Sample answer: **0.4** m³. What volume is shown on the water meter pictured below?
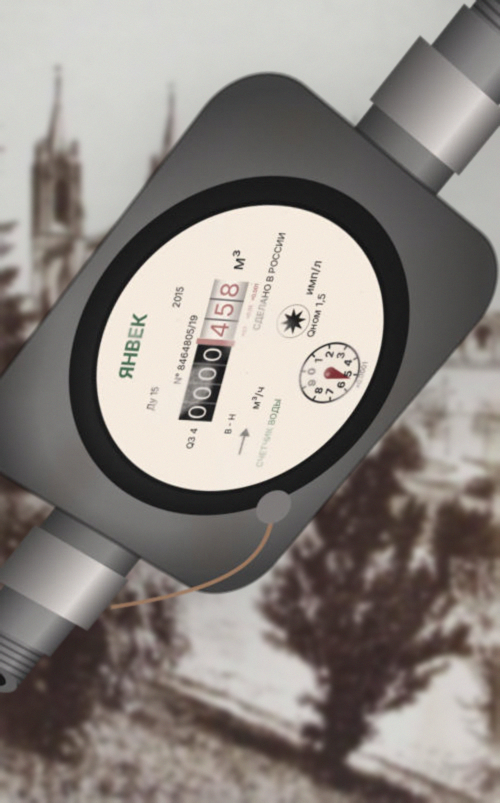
**0.4585** m³
